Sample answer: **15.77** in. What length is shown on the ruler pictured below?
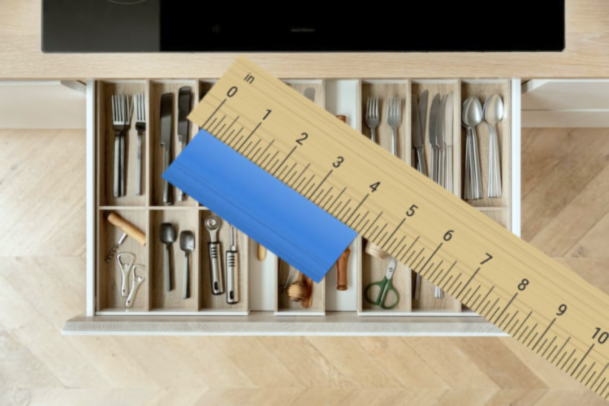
**4.375** in
